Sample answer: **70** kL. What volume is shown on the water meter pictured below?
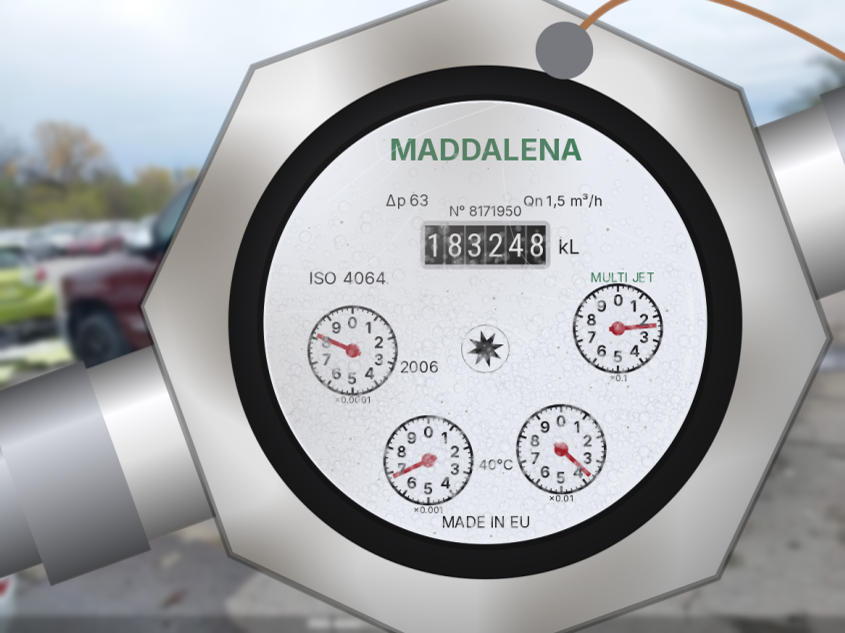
**183248.2368** kL
